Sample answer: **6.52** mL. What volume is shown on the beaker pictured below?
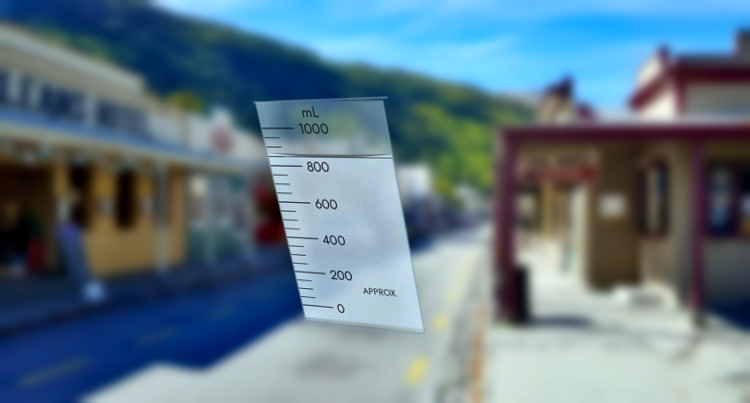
**850** mL
